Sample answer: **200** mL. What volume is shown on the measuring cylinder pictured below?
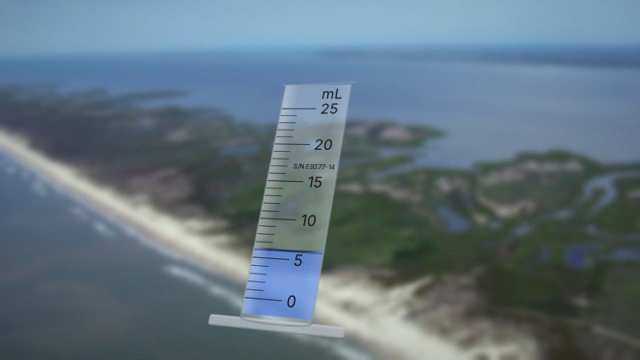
**6** mL
